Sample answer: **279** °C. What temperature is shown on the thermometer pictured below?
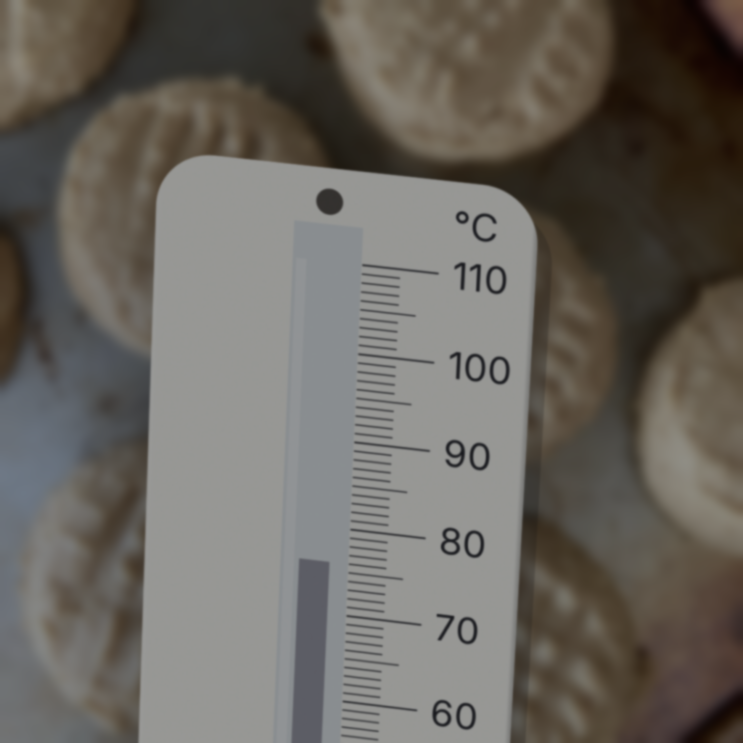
**76** °C
